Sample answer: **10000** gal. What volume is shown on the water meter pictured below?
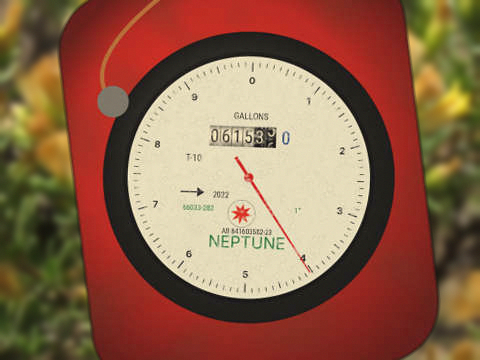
**615354.0** gal
